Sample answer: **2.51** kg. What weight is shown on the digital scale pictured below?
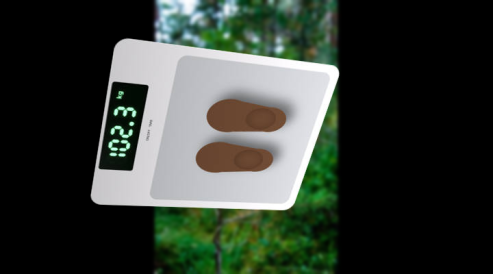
**102.3** kg
